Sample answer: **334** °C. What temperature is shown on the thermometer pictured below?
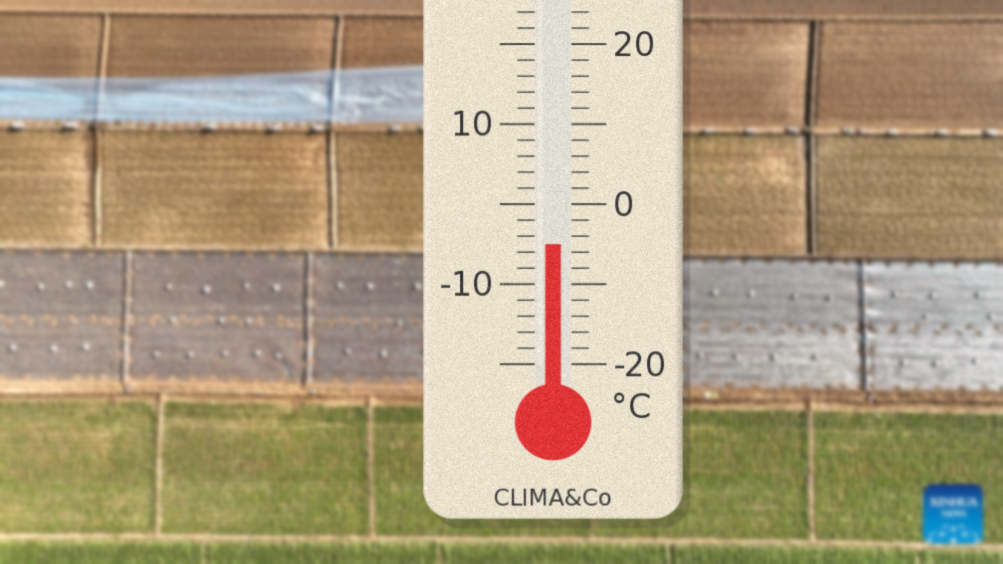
**-5** °C
